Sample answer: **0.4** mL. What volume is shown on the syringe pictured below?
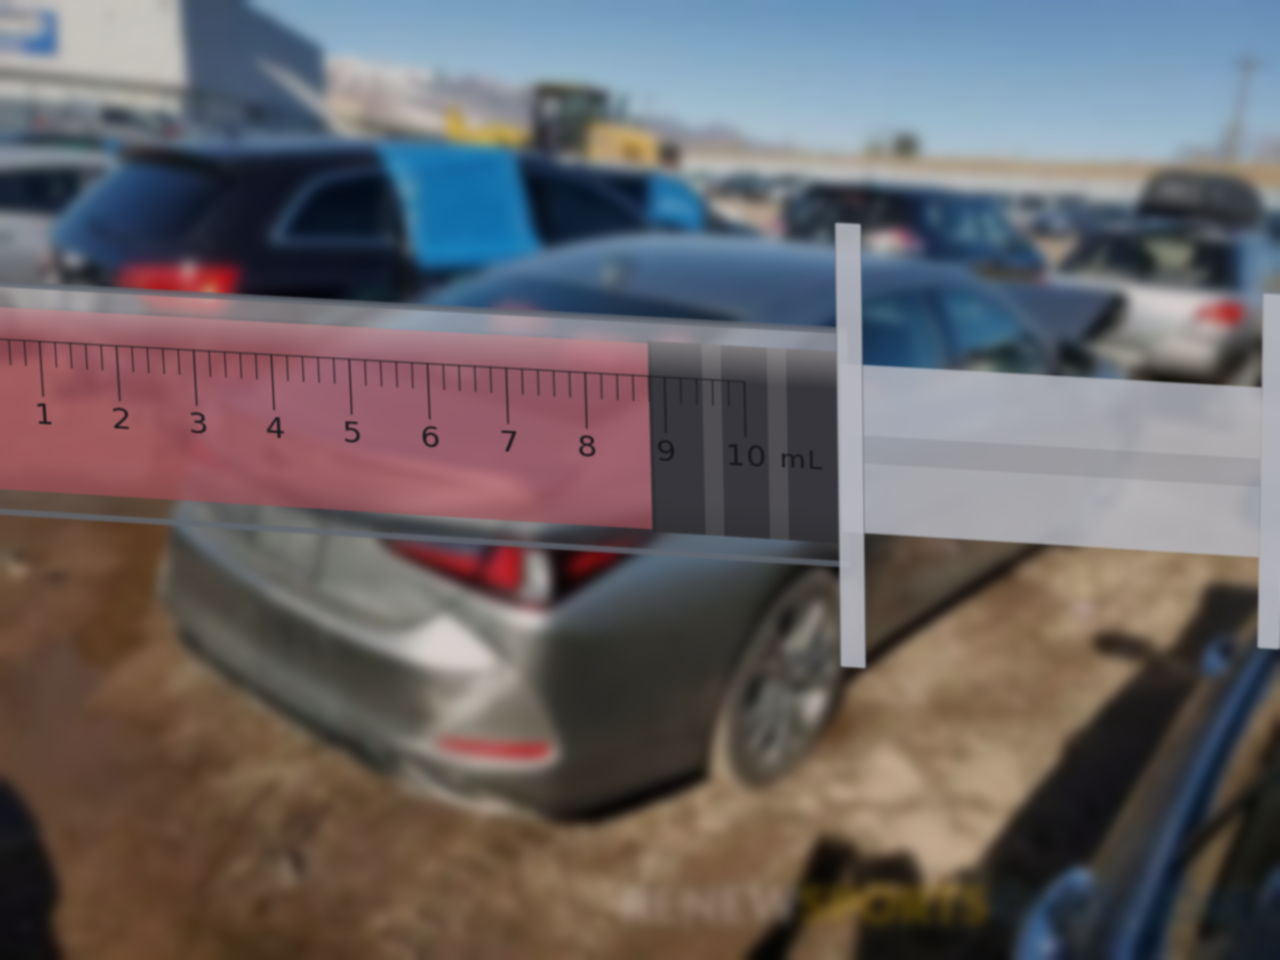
**8.8** mL
